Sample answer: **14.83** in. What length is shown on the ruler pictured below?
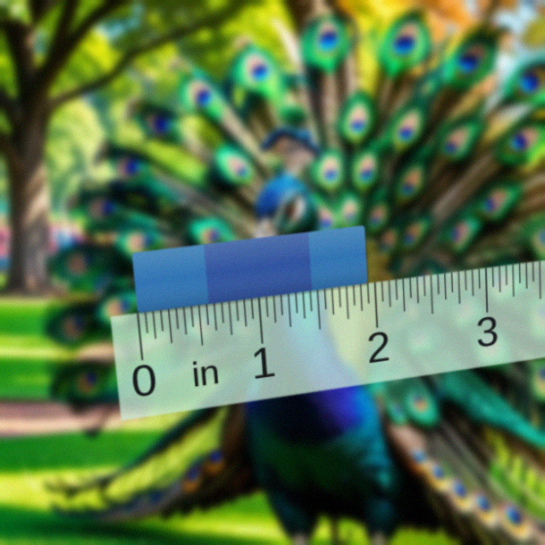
**1.9375** in
